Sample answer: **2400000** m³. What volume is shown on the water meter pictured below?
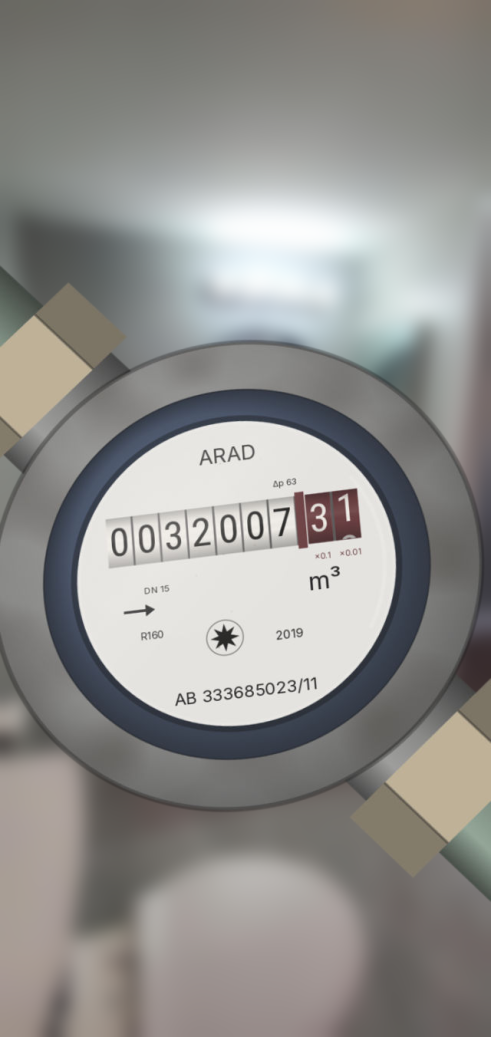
**32007.31** m³
